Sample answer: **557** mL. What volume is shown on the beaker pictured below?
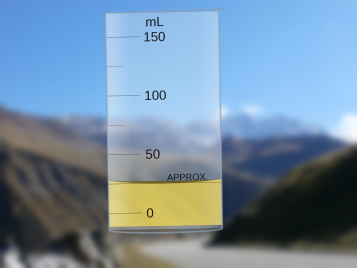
**25** mL
